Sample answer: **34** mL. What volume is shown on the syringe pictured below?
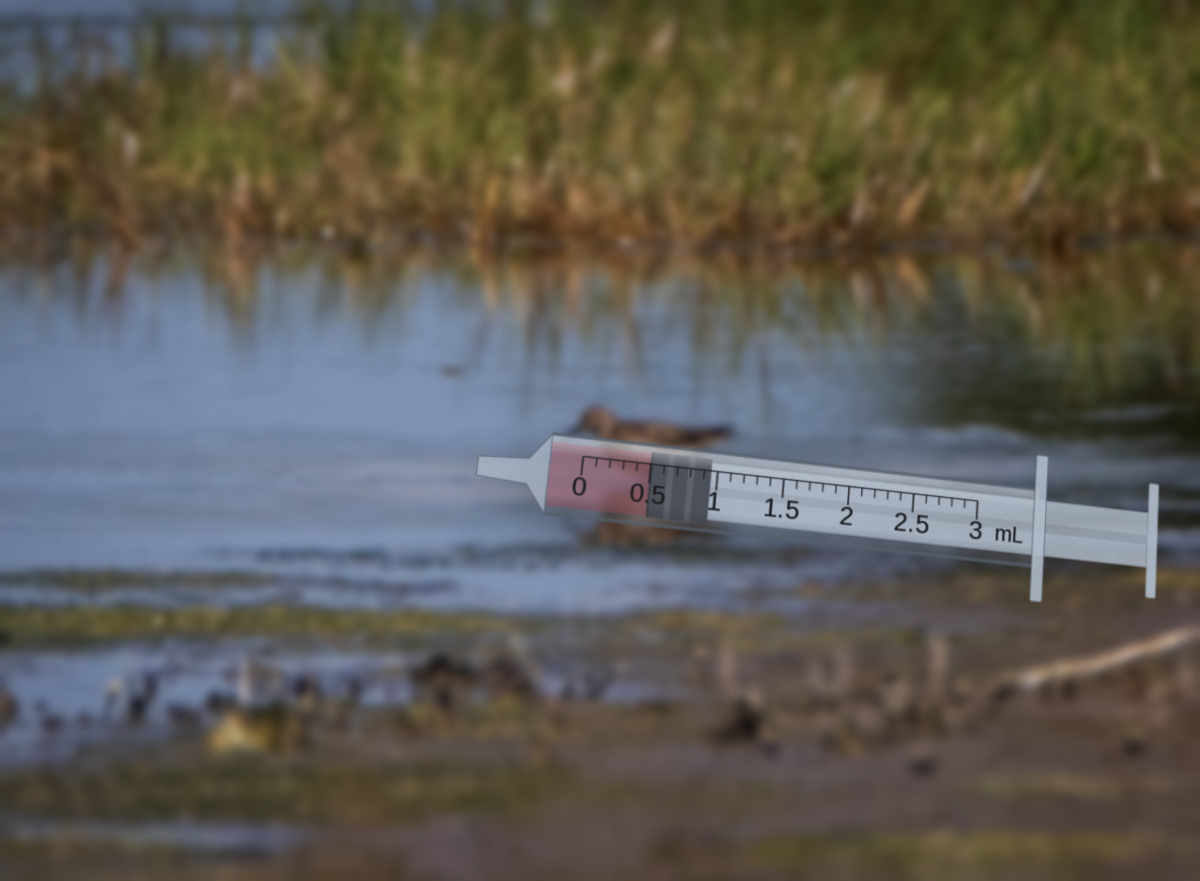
**0.5** mL
